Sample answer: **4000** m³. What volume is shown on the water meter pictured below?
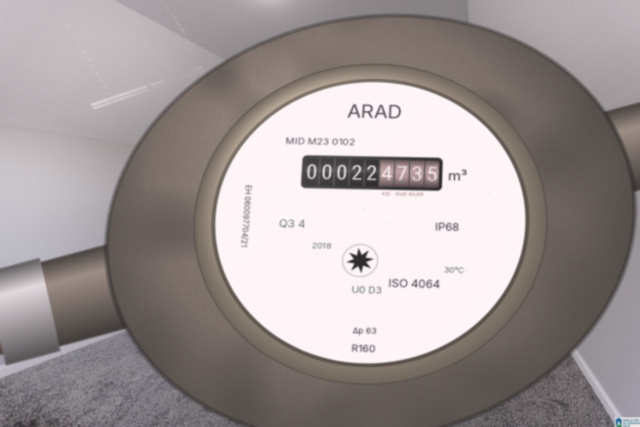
**22.4735** m³
